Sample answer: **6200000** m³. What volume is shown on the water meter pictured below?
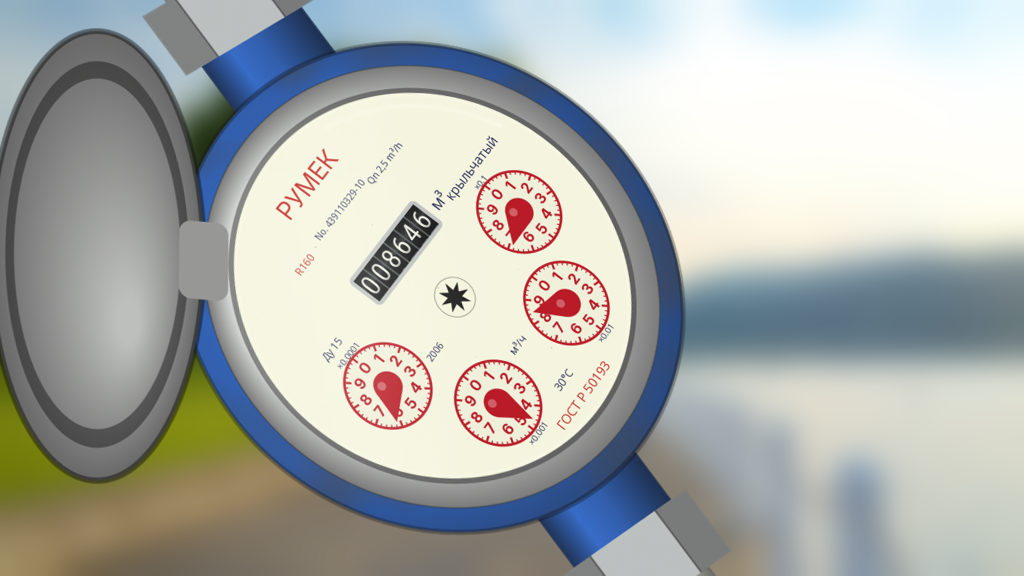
**8646.6846** m³
